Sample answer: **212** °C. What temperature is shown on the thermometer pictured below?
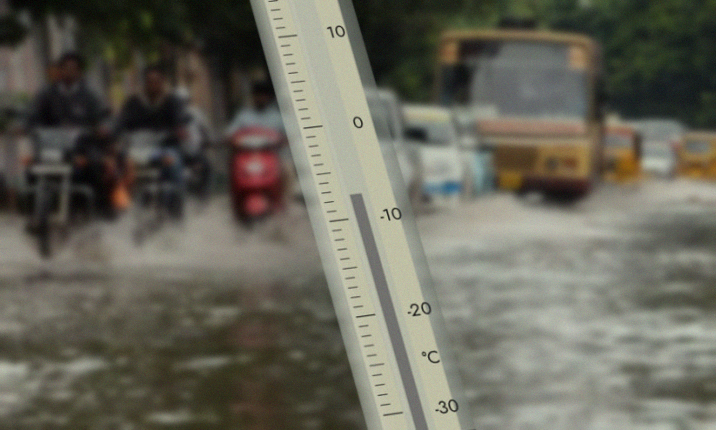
**-7.5** °C
